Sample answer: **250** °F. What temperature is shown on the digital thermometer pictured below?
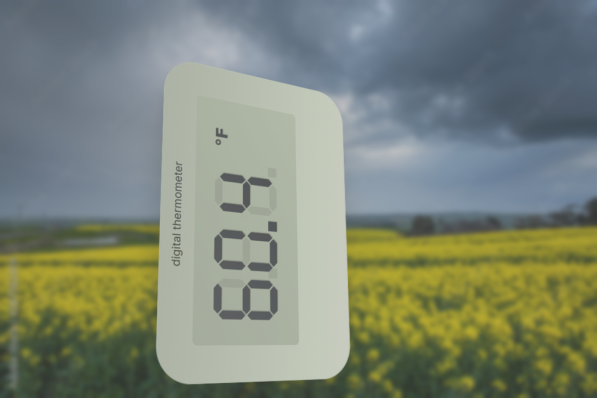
**60.4** °F
